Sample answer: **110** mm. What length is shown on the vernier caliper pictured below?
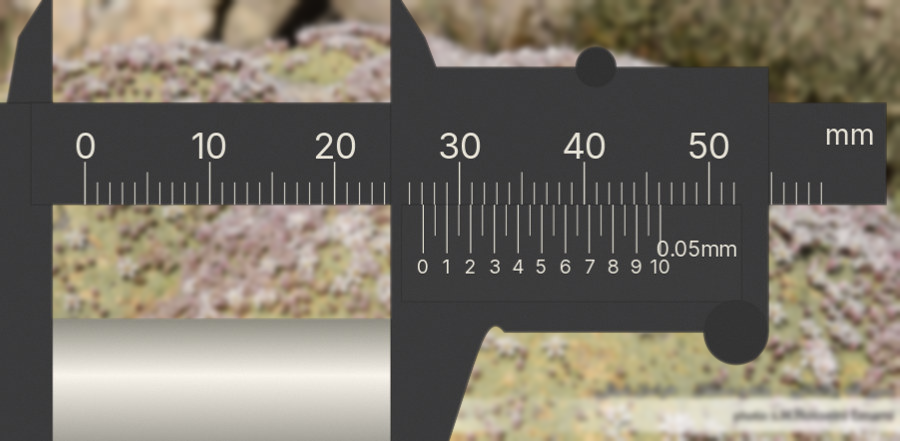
**27.1** mm
